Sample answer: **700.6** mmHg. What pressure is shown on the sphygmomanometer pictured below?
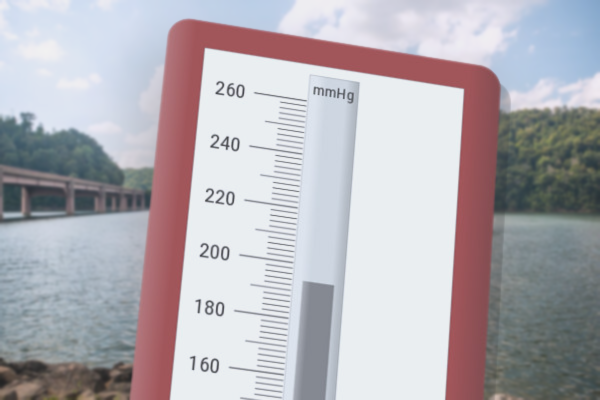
**194** mmHg
